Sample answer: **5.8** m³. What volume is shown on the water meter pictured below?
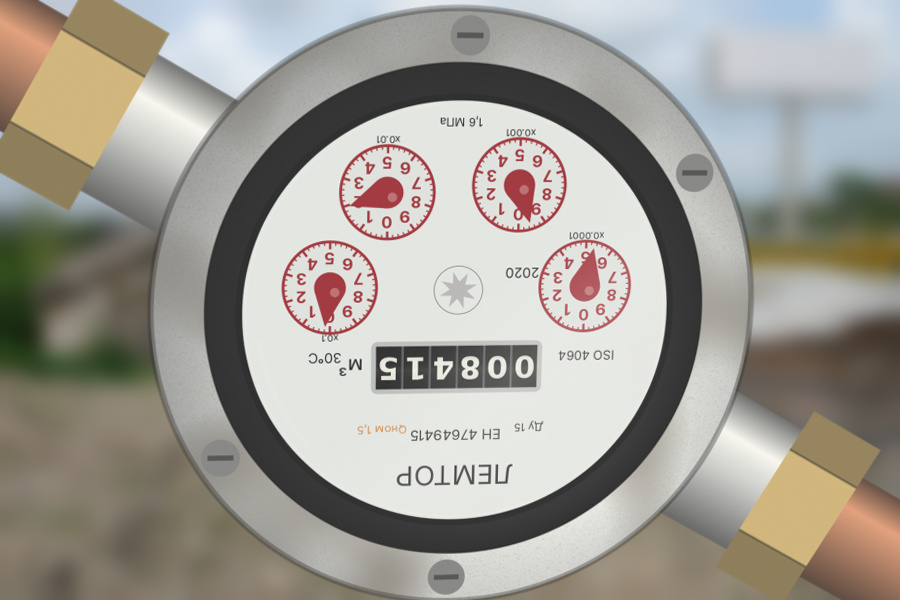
**8415.0195** m³
